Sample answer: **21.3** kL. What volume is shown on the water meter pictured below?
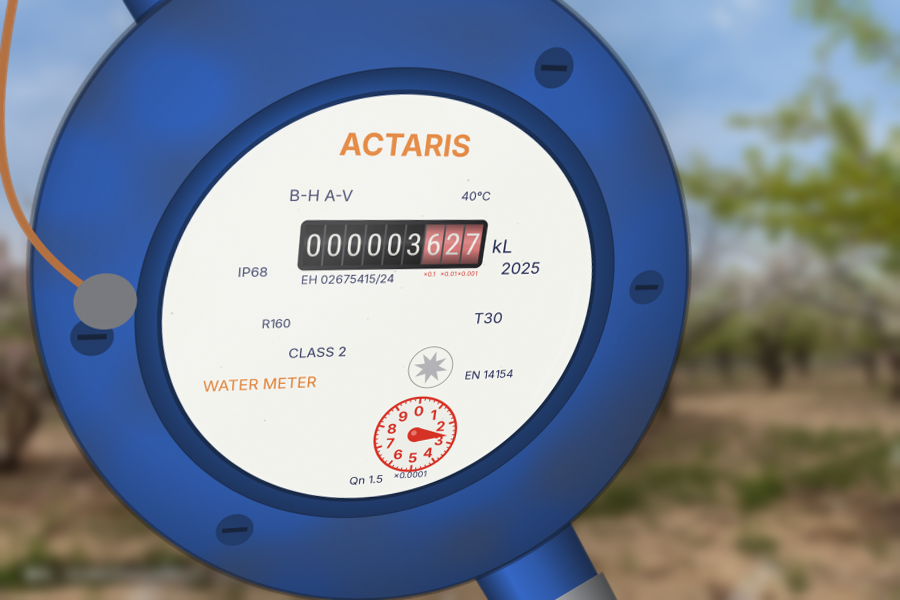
**3.6272** kL
